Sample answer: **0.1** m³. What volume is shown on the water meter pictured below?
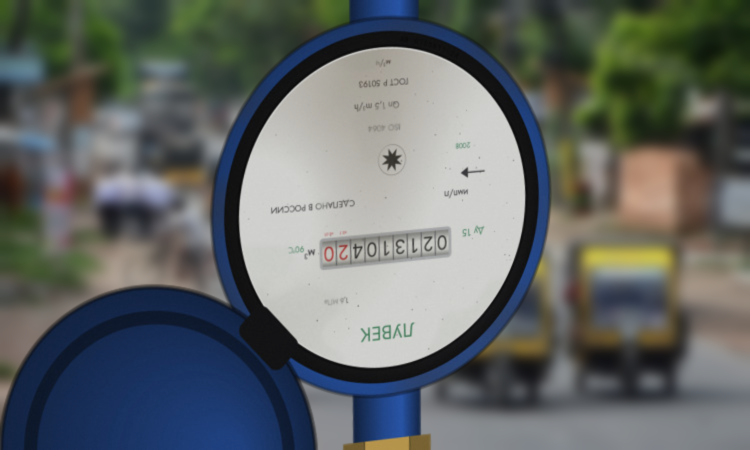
**213104.20** m³
